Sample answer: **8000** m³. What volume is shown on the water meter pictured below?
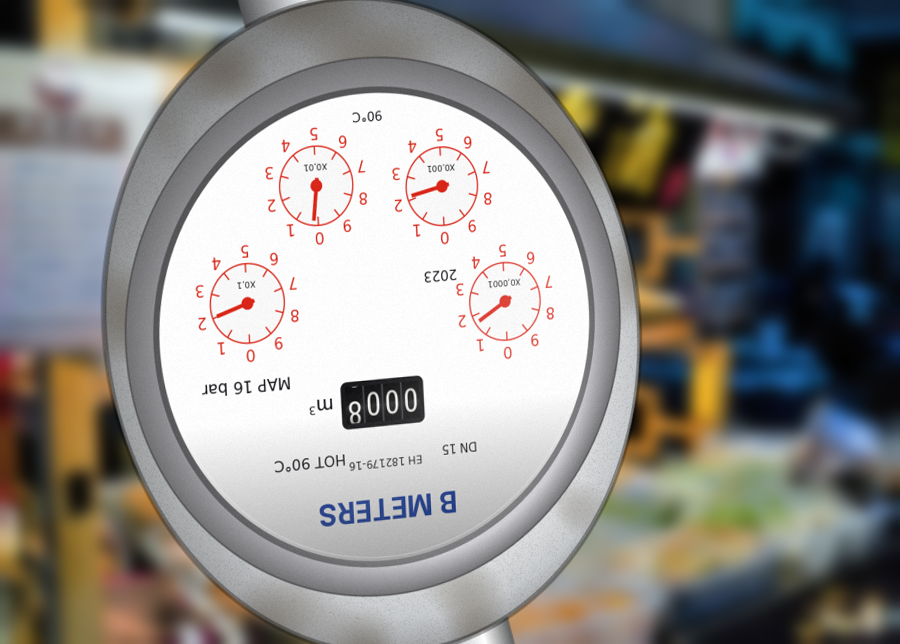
**8.2021** m³
